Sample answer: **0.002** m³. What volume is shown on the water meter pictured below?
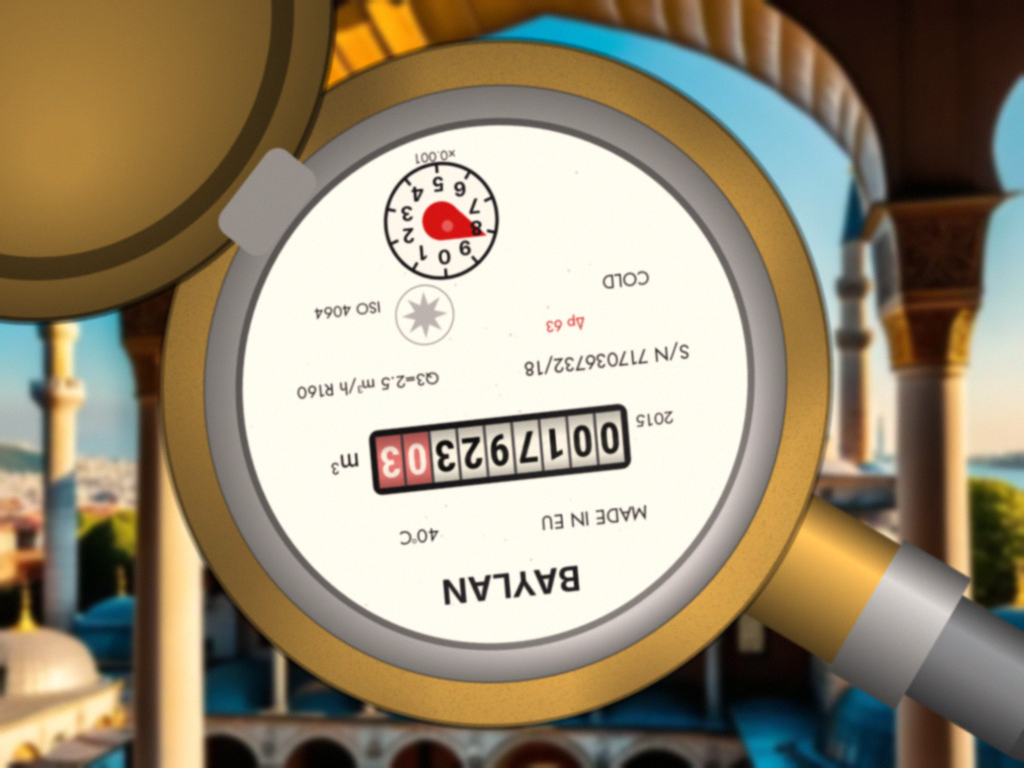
**17923.038** m³
